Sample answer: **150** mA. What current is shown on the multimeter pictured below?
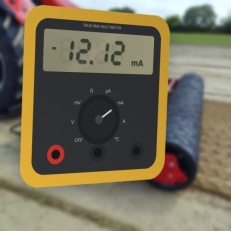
**-12.12** mA
